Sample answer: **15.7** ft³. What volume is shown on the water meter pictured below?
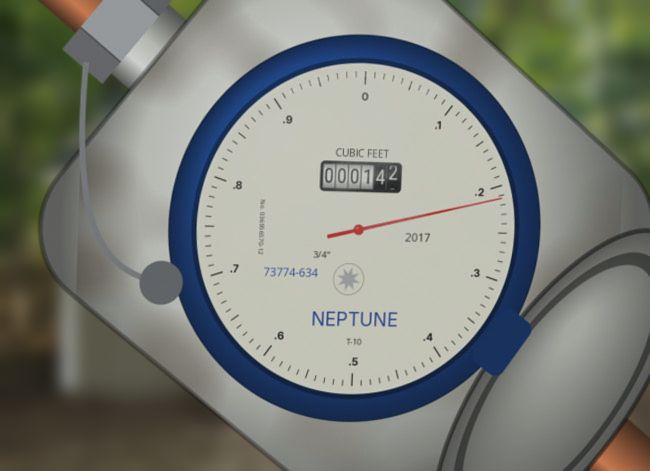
**142.21** ft³
